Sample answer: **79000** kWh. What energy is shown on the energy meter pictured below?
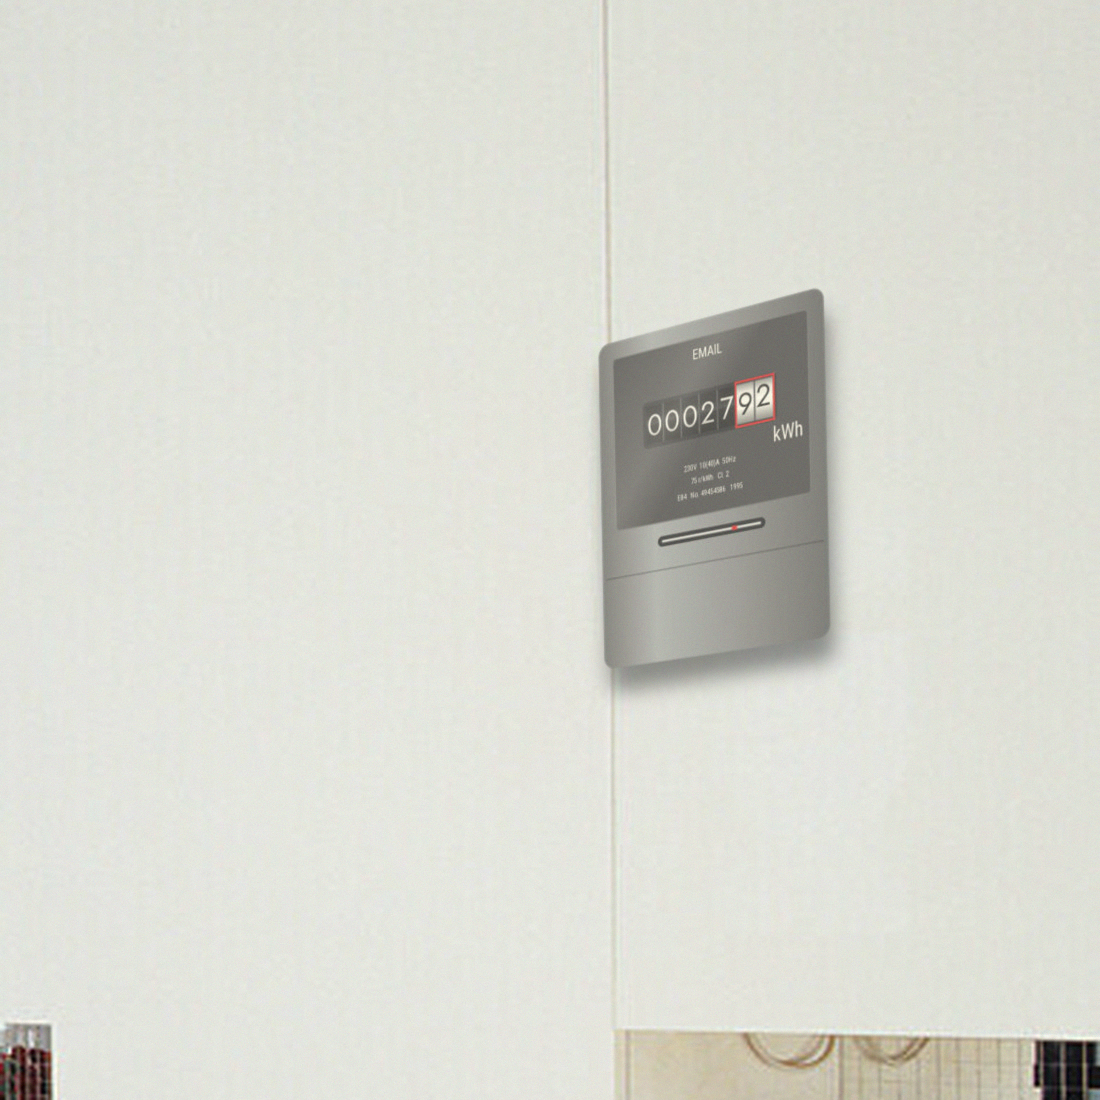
**27.92** kWh
